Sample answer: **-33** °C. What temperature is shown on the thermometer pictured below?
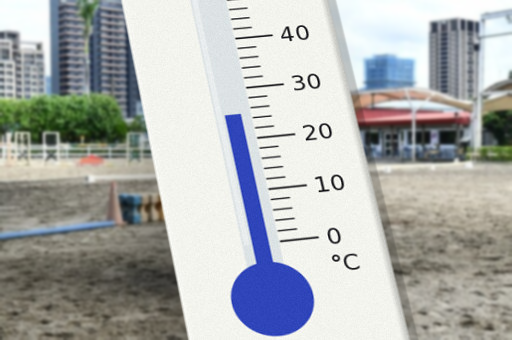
**25** °C
